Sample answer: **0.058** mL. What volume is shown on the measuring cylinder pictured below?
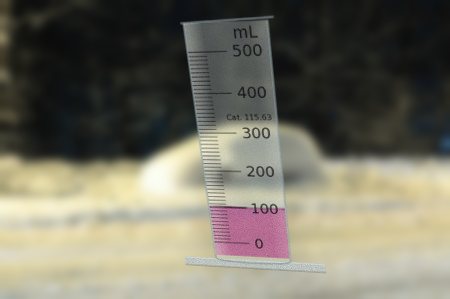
**100** mL
